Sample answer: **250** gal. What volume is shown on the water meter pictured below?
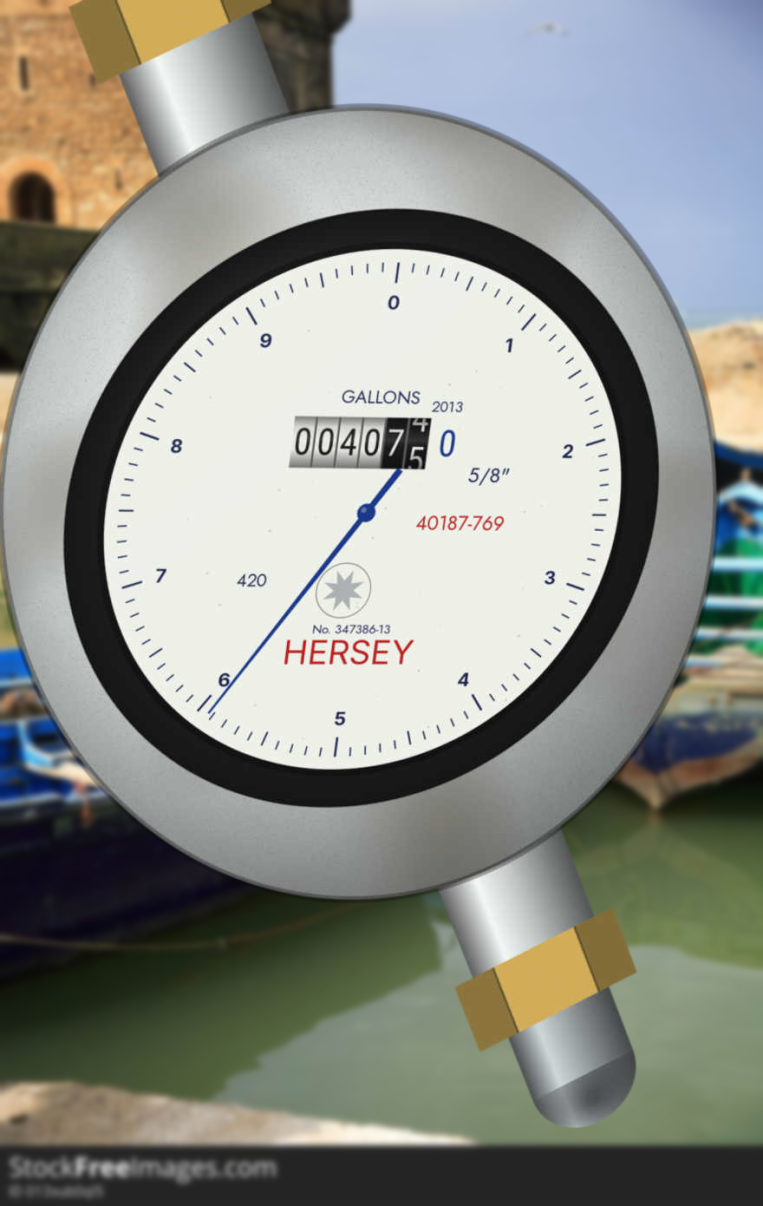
**40745.9** gal
